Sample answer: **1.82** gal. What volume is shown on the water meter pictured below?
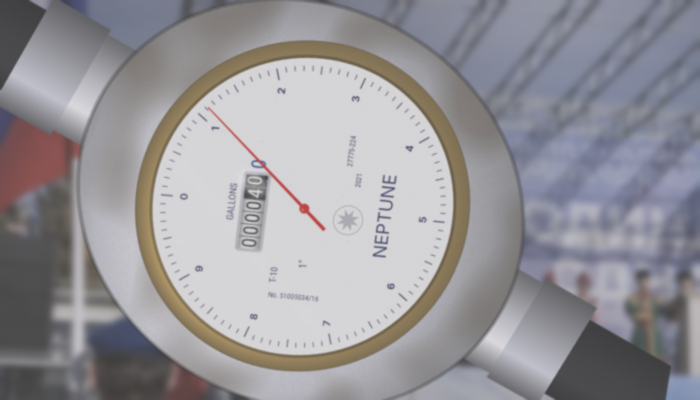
**401.1** gal
